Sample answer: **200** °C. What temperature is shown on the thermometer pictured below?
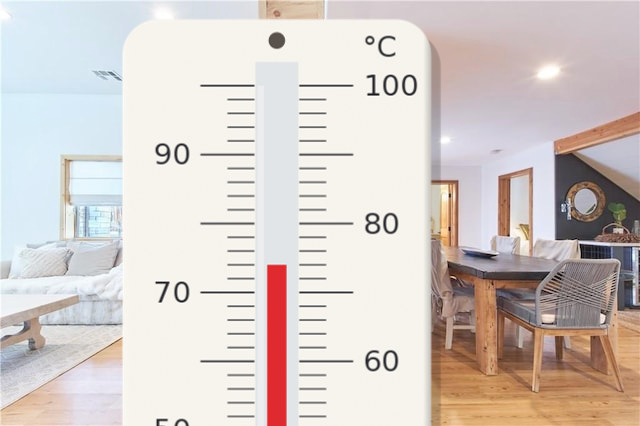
**74** °C
